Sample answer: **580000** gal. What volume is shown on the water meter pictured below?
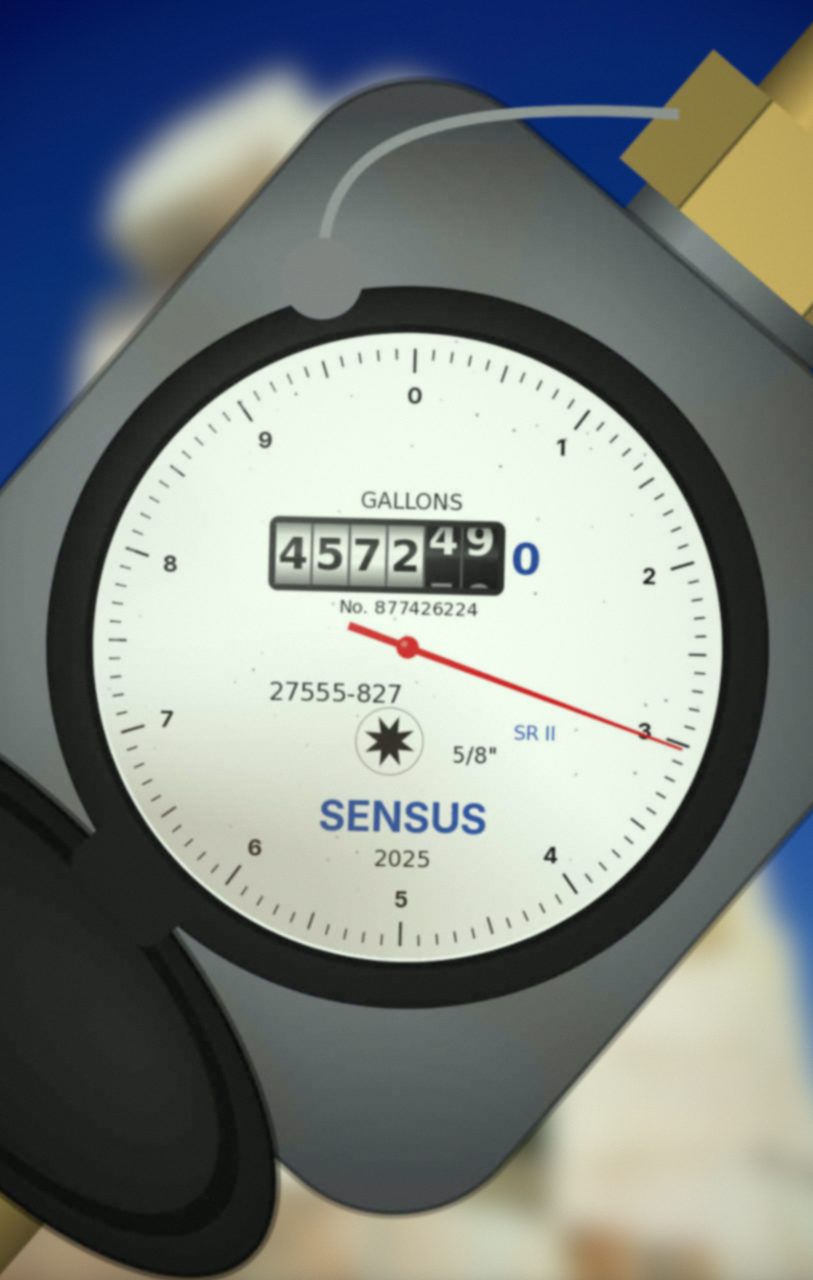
**4572493.0** gal
